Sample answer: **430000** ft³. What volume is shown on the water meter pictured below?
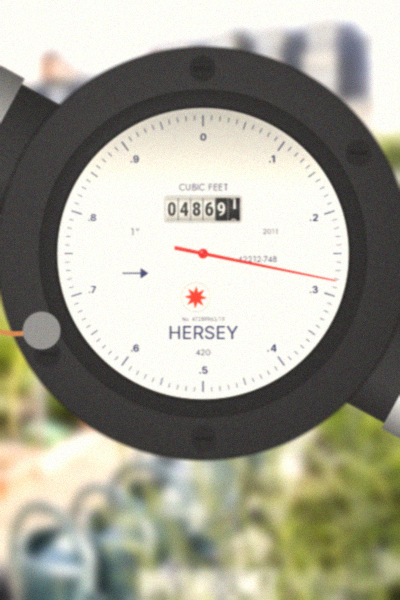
**48691.28** ft³
